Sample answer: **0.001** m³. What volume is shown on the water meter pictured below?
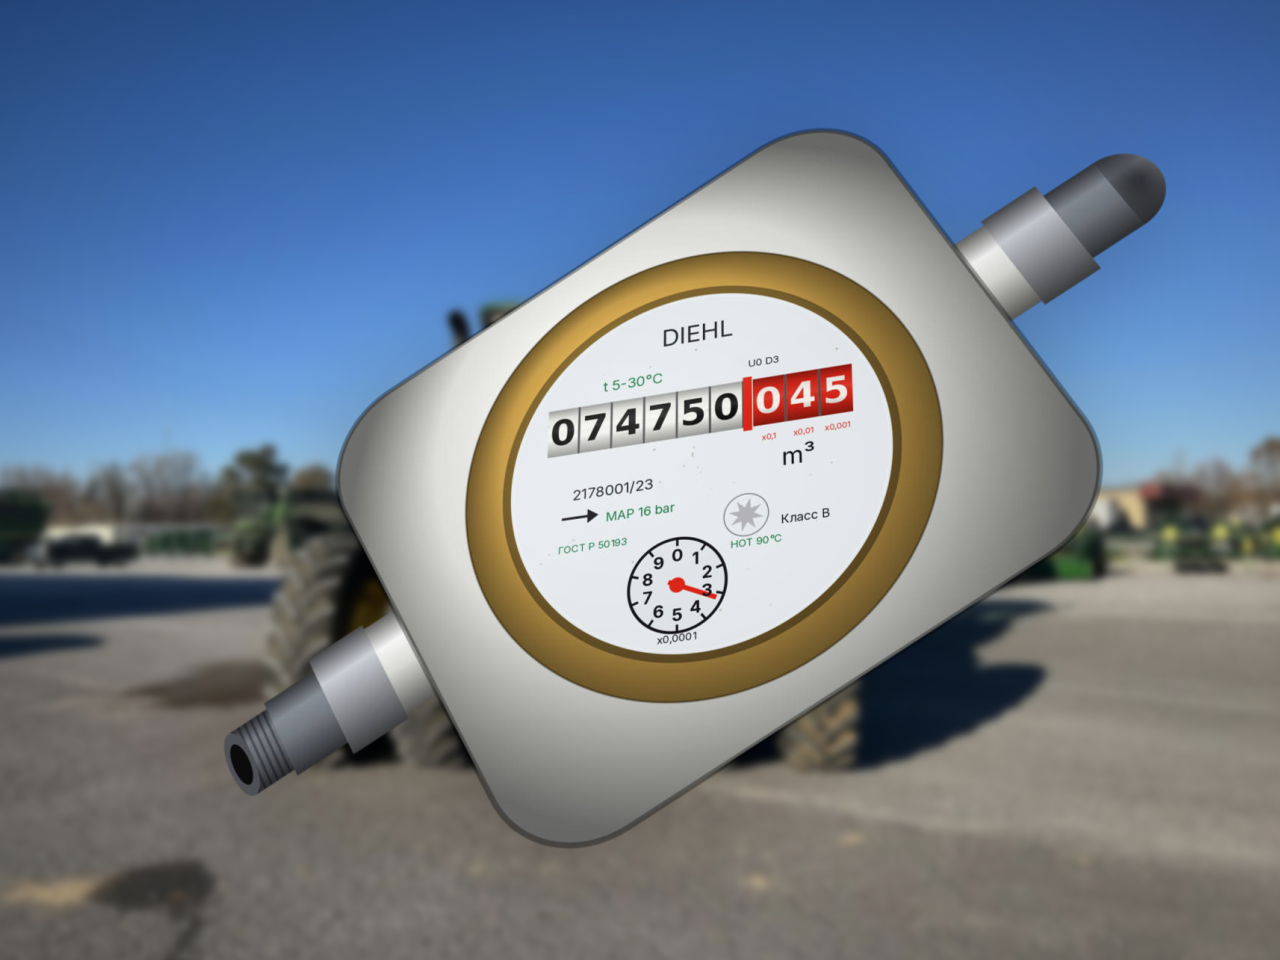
**74750.0453** m³
